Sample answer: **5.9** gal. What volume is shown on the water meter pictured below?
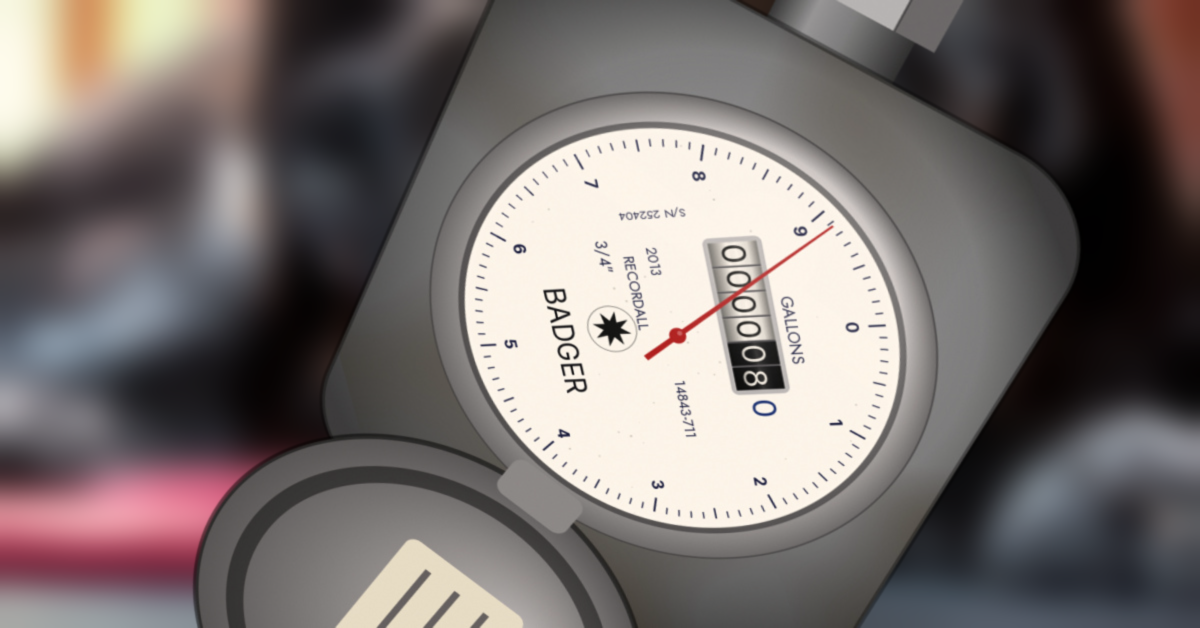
**79.1** gal
